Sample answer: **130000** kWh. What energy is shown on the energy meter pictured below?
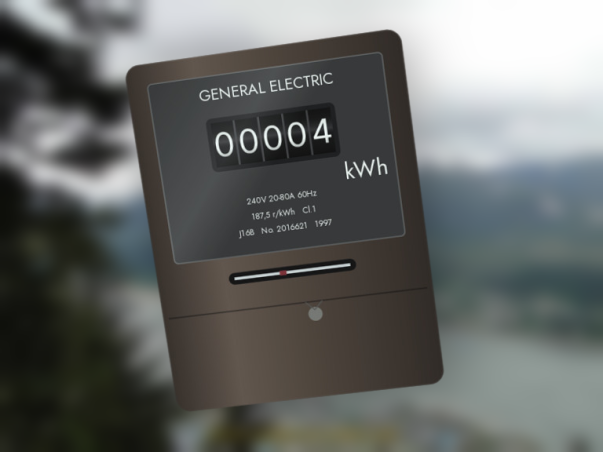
**4** kWh
